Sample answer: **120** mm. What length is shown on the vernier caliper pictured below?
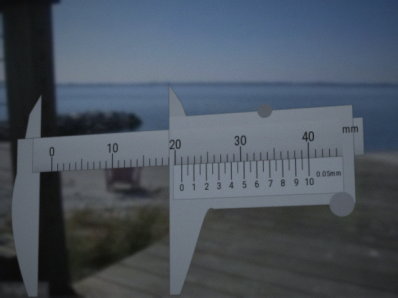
**21.0** mm
